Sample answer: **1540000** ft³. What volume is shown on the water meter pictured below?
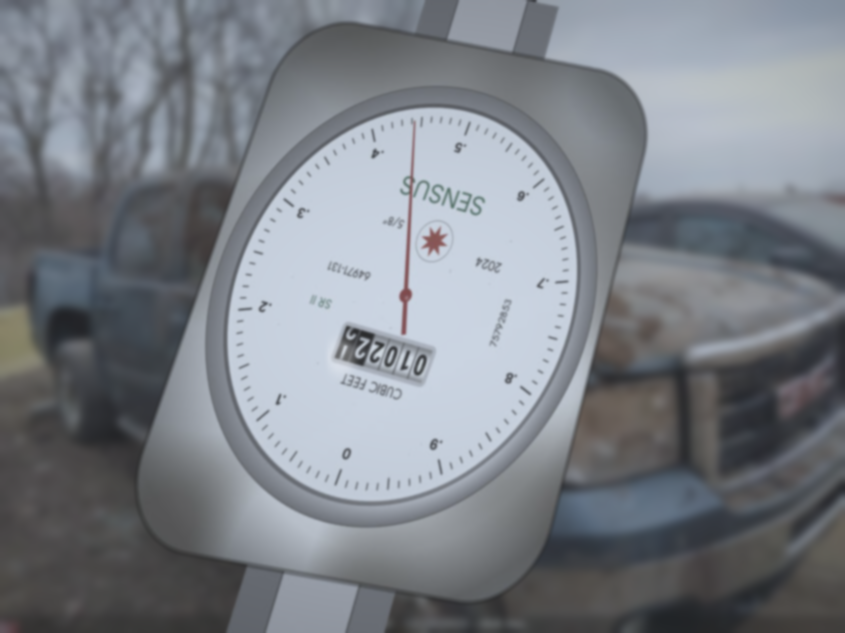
**10221.44** ft³
